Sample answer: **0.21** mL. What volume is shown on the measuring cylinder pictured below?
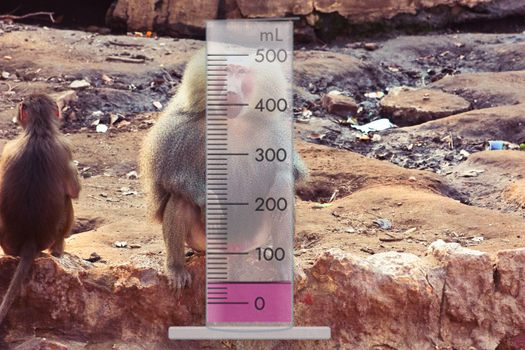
**40** mL
